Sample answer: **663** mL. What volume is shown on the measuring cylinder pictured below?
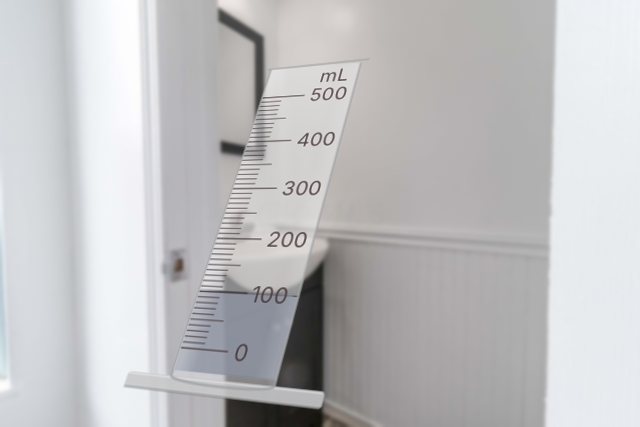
**100** mL
